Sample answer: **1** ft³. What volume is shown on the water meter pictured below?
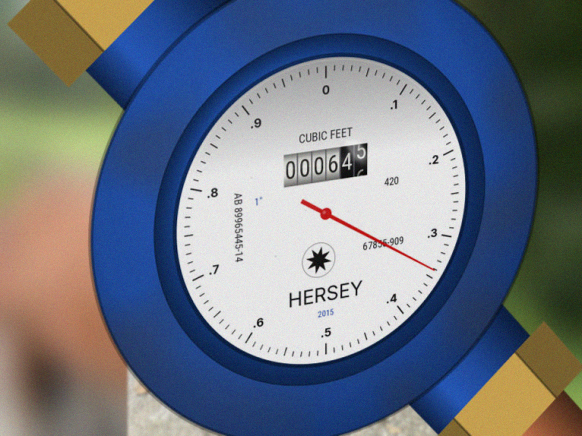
**645.34** ft³
